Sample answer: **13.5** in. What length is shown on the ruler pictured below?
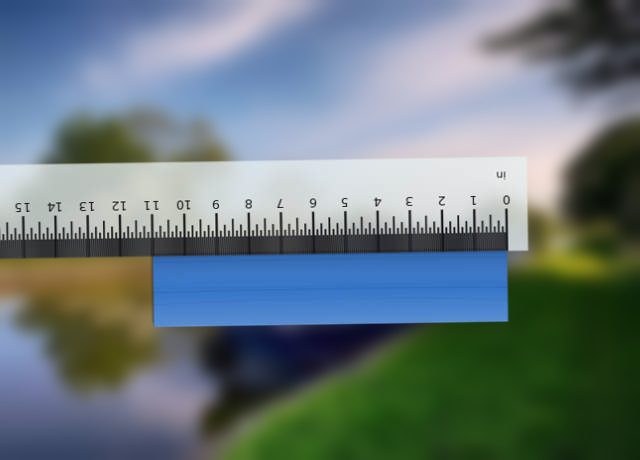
**11** in
